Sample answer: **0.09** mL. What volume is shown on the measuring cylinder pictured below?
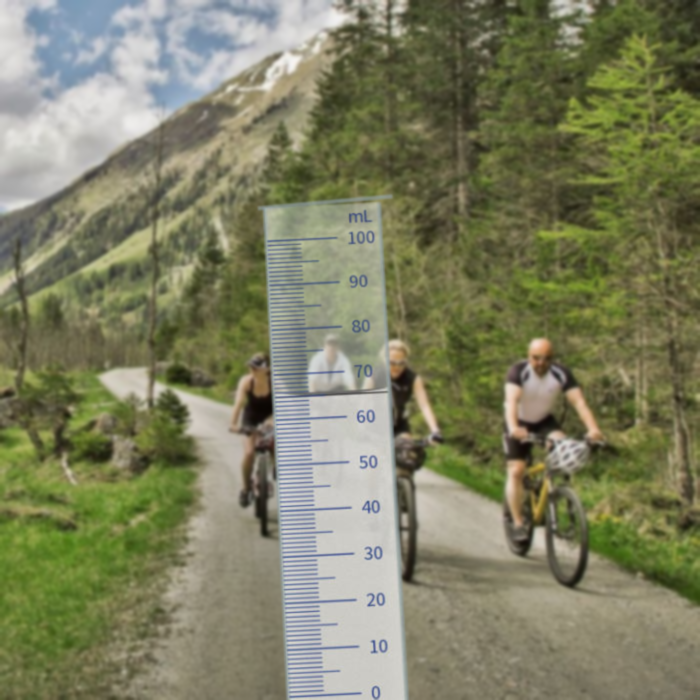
**65** mL
